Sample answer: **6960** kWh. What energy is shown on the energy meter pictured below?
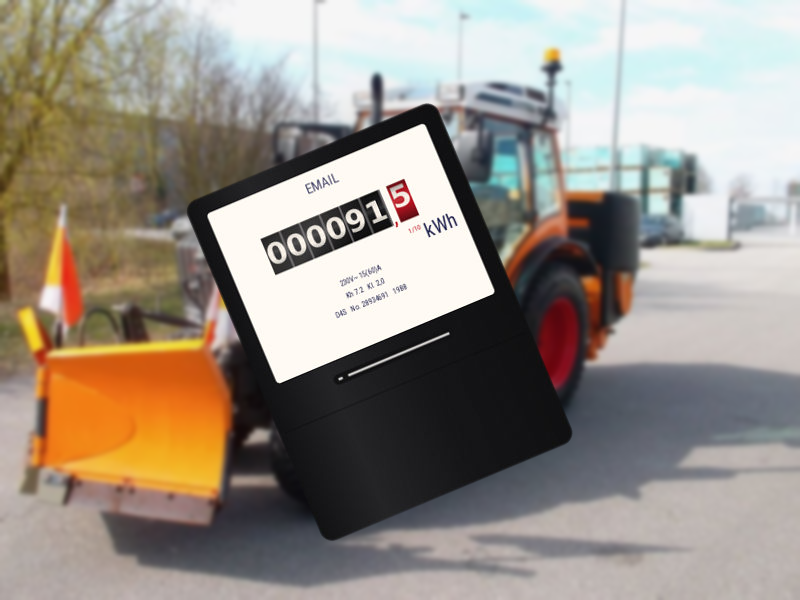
**91.5** kWh
